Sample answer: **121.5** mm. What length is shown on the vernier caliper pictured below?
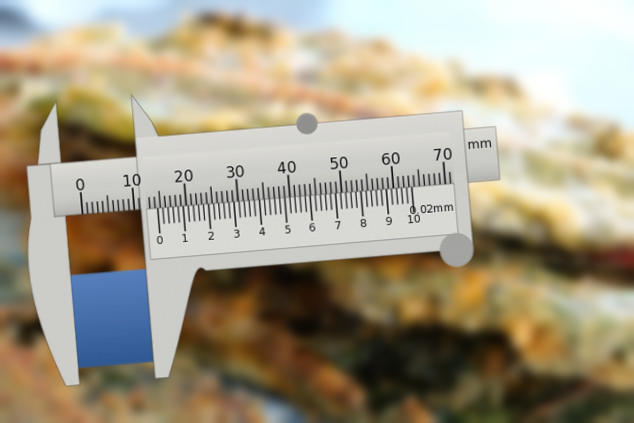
**14.5** mm
